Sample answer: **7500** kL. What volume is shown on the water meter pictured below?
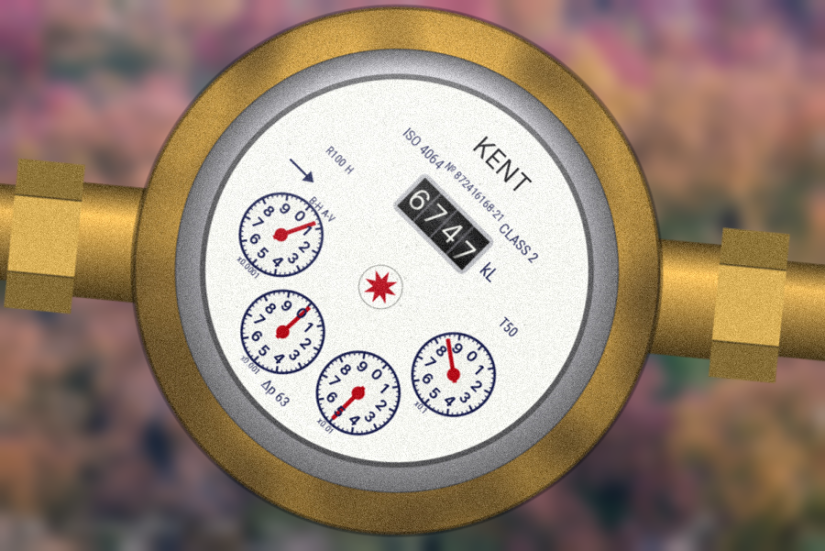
**6746.8500** kL
